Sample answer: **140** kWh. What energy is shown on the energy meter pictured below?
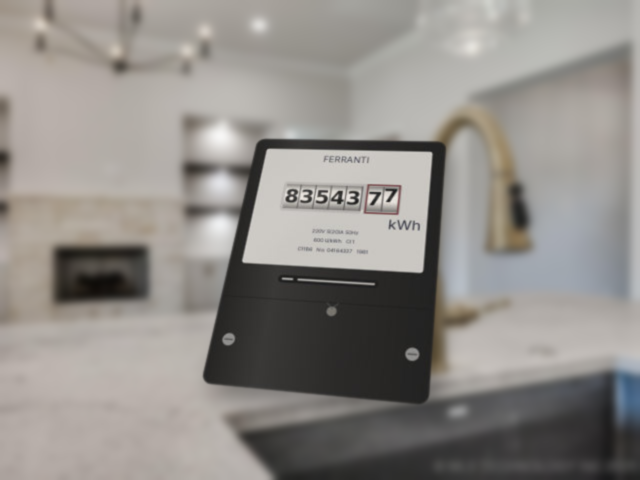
**83543.77** kWh
